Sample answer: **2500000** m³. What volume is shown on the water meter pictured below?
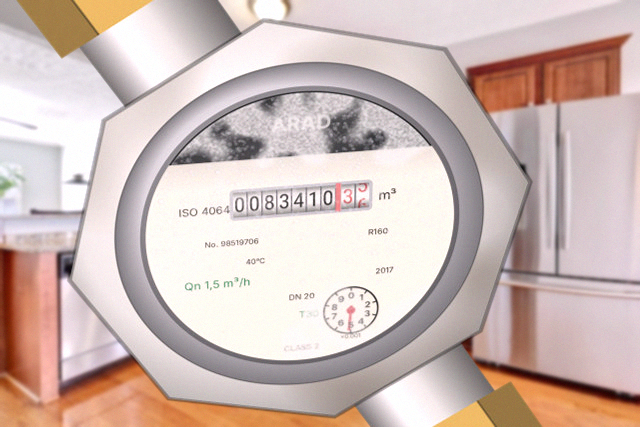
**83410.355** m³
